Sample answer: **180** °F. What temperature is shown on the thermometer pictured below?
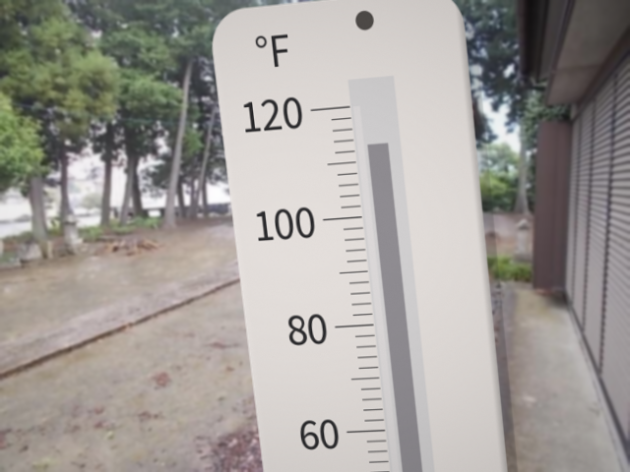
**113** °F
